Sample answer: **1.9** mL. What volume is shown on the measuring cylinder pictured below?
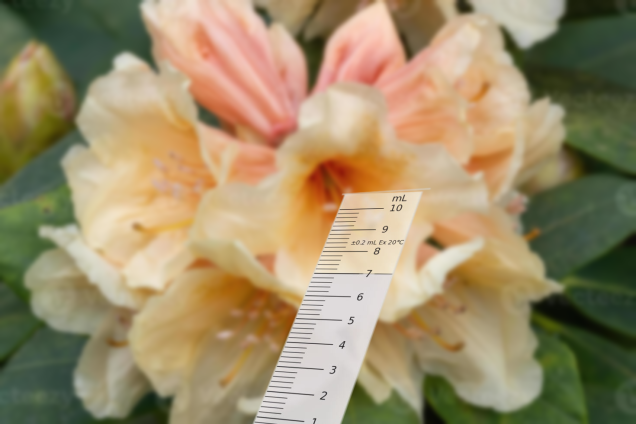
**7** mL
